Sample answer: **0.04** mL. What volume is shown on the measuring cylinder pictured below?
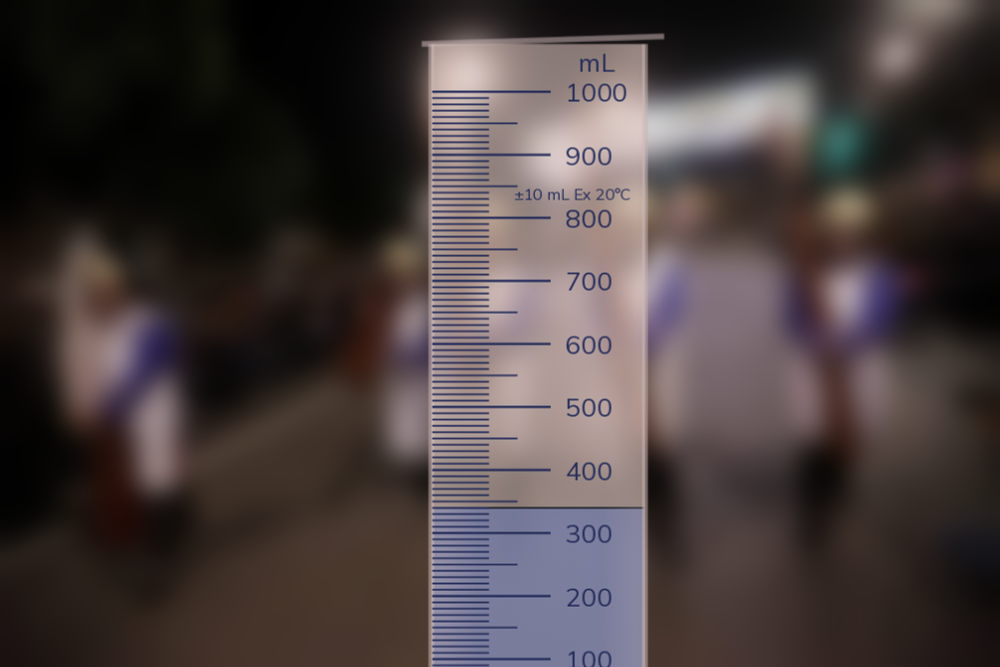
**340** mL
